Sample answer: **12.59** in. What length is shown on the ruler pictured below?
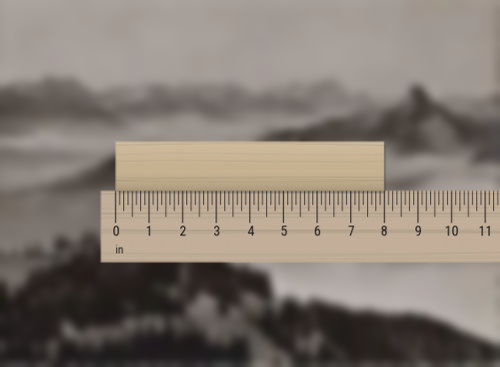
**8** in
